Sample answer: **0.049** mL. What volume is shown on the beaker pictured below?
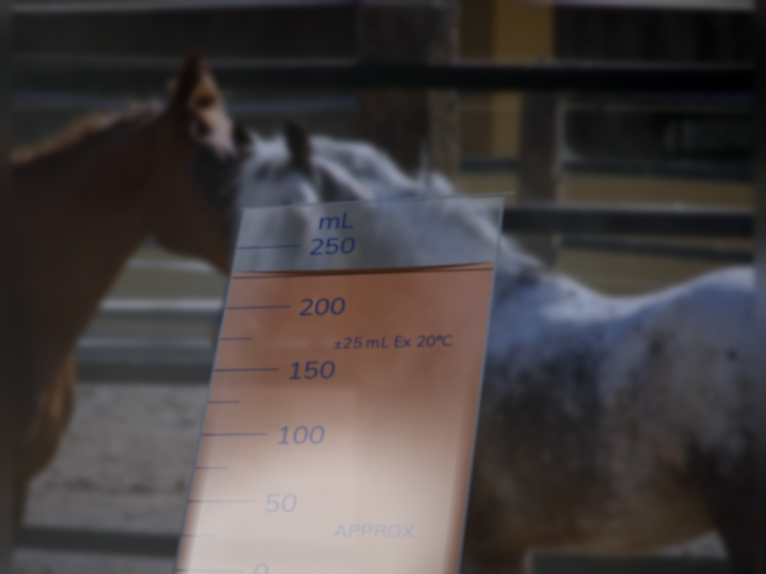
**225** mL
